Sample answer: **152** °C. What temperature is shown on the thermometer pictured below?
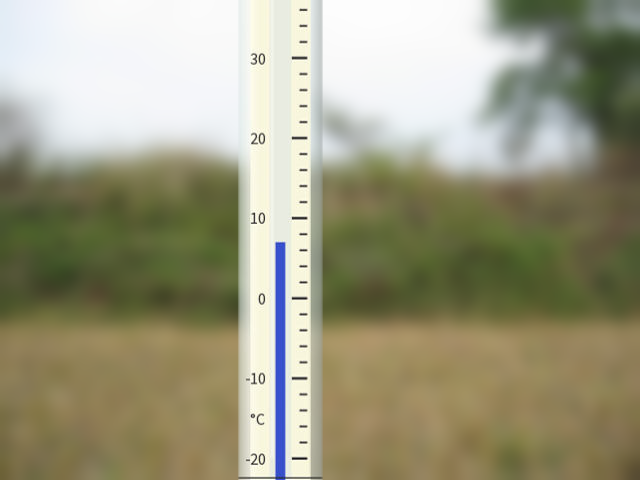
**7** °C
